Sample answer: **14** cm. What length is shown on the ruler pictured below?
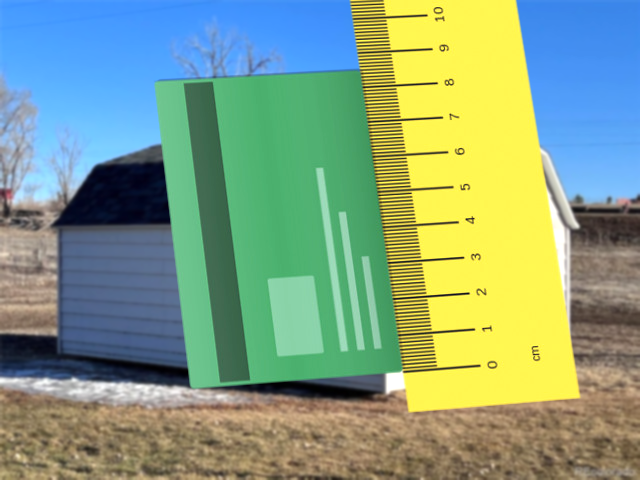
**8.5** cm
